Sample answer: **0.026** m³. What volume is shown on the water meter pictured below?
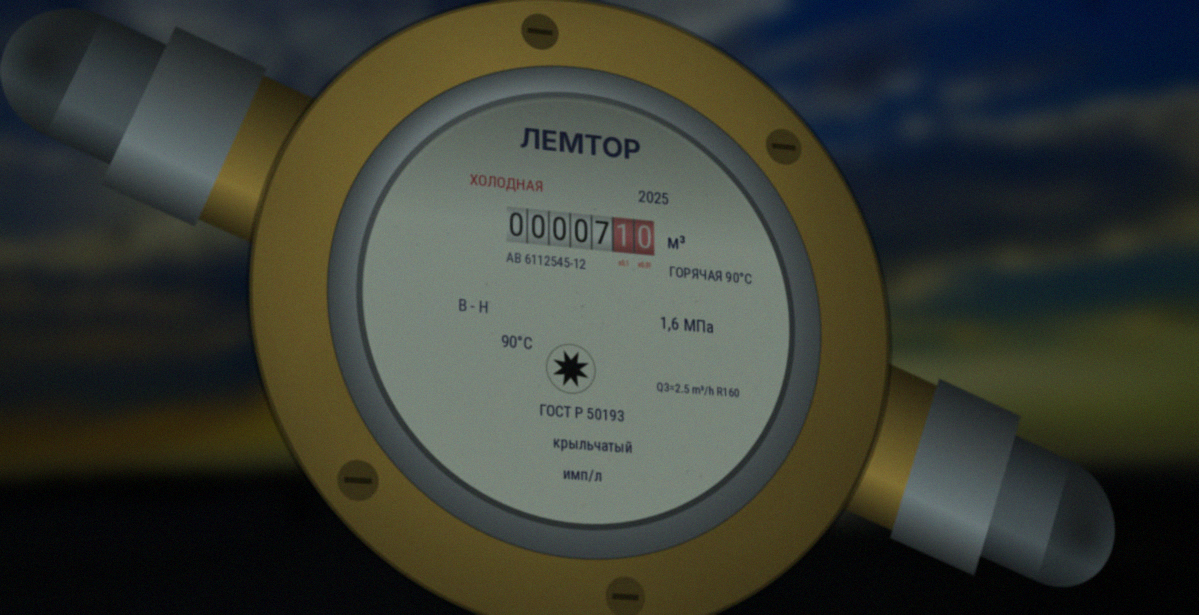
**7.10** m³
